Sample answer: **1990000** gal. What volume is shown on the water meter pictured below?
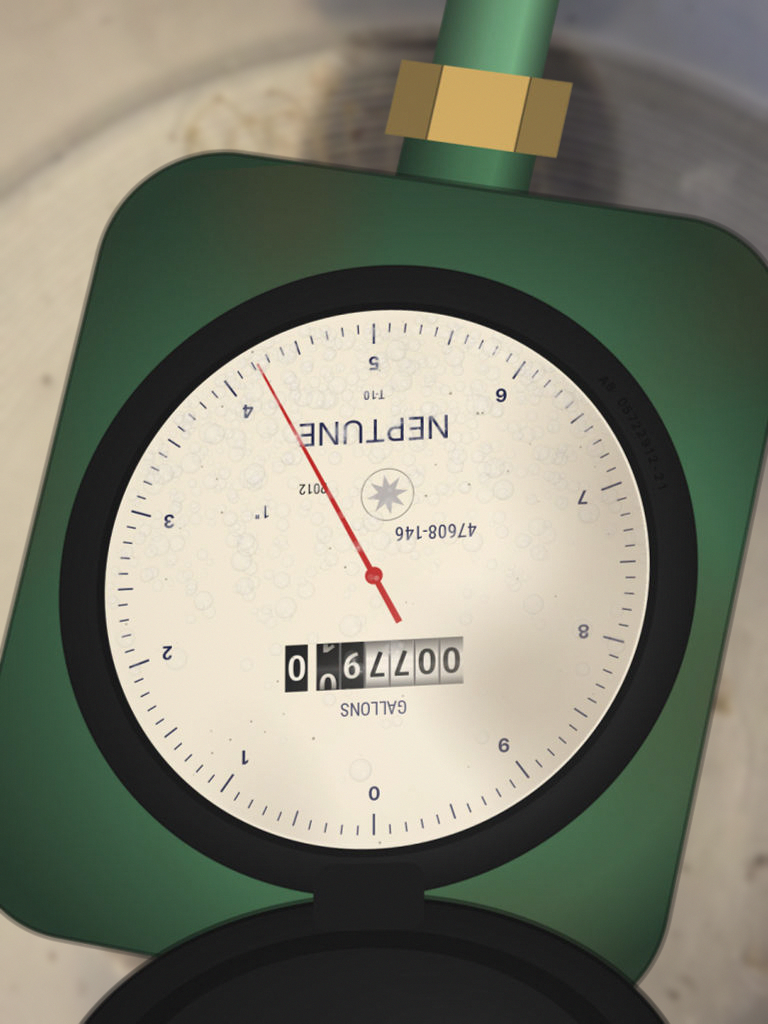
**77904.2** gal
